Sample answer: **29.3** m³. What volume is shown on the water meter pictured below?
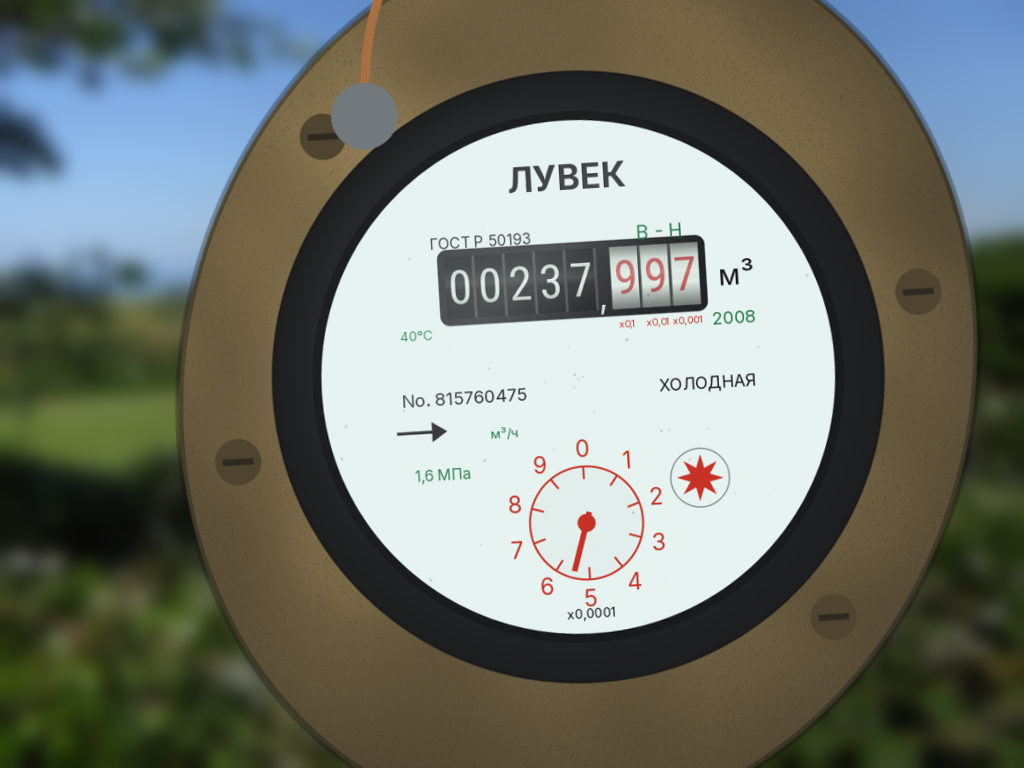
**237.9975** m³
